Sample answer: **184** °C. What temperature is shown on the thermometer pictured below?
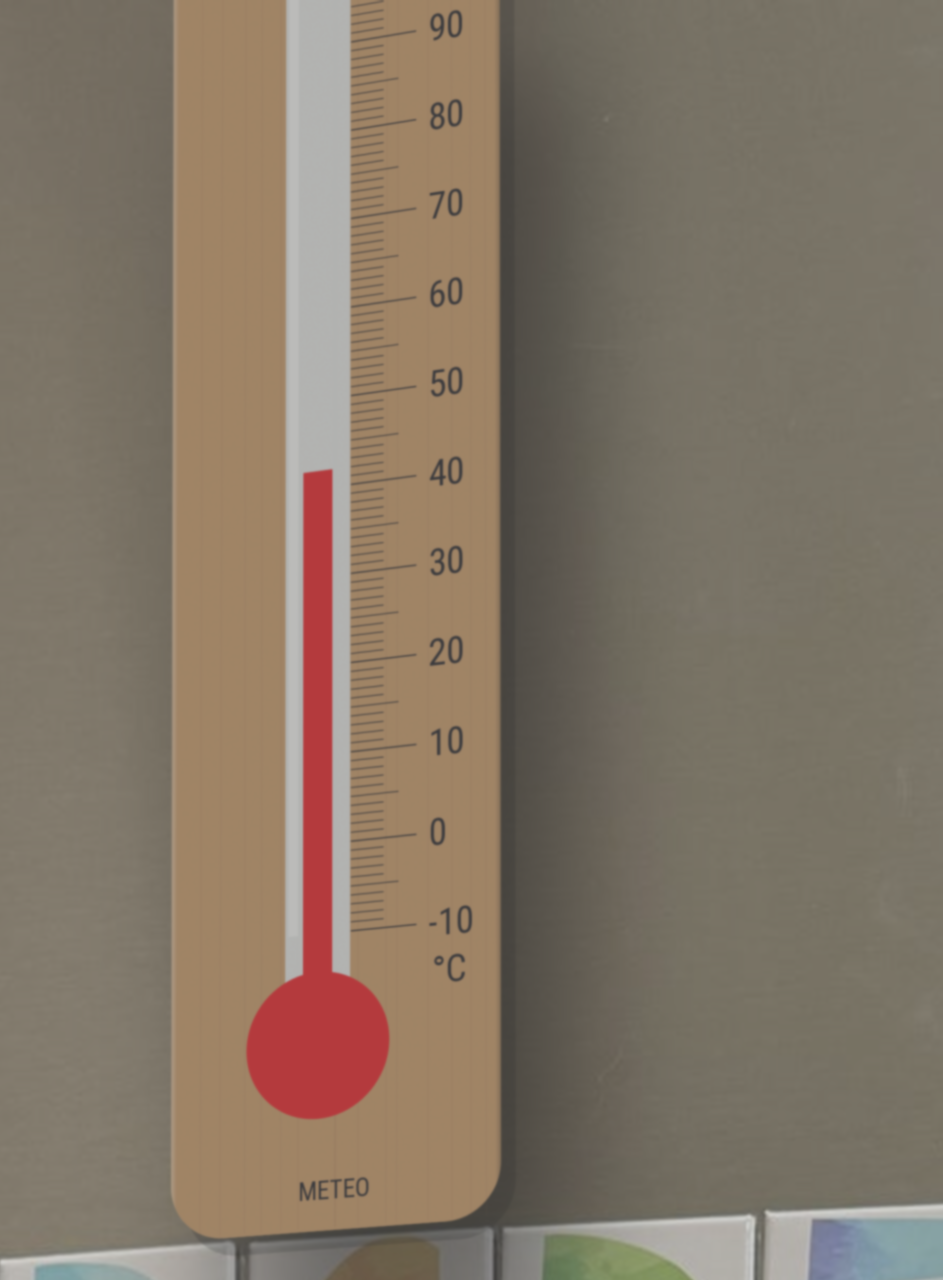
**42** °C
